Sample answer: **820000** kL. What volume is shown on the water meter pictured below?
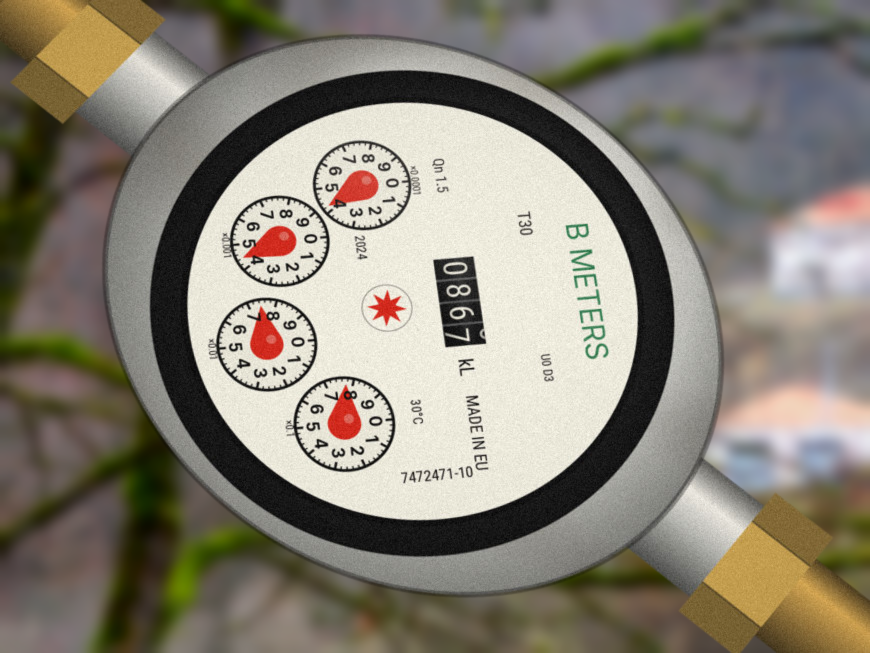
**866.7744** kL
